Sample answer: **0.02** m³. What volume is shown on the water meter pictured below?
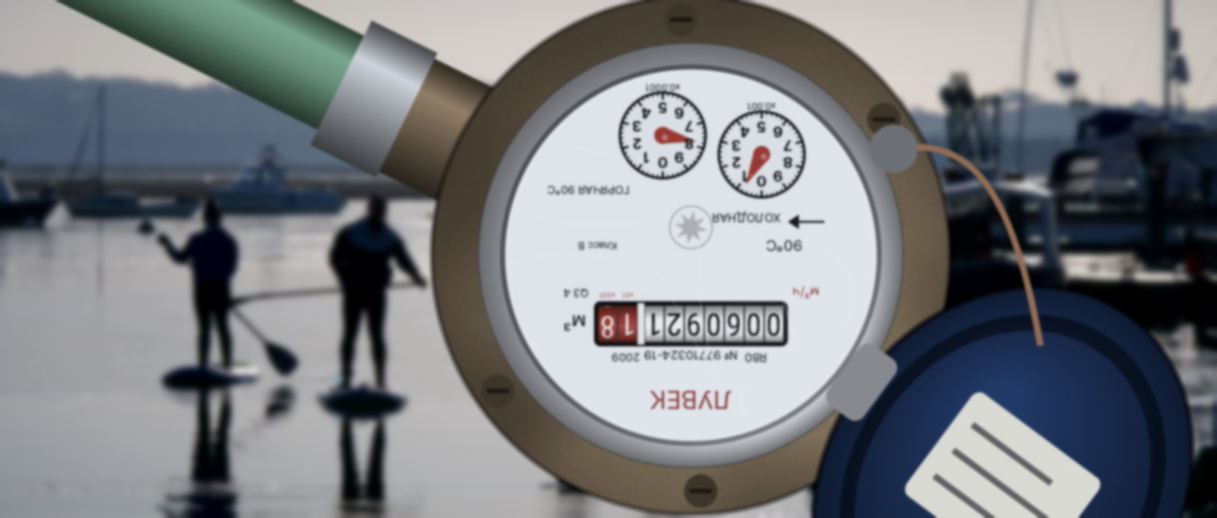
**60921.1807** m³
